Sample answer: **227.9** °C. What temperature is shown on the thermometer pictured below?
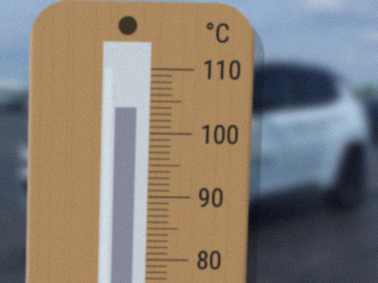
**104** °C
